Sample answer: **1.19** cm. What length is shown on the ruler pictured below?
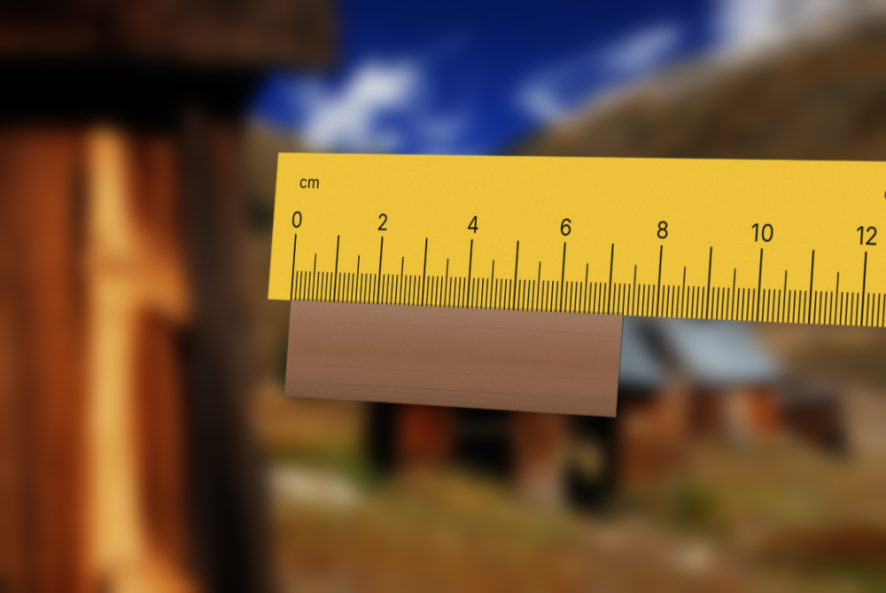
**7.3** cm
